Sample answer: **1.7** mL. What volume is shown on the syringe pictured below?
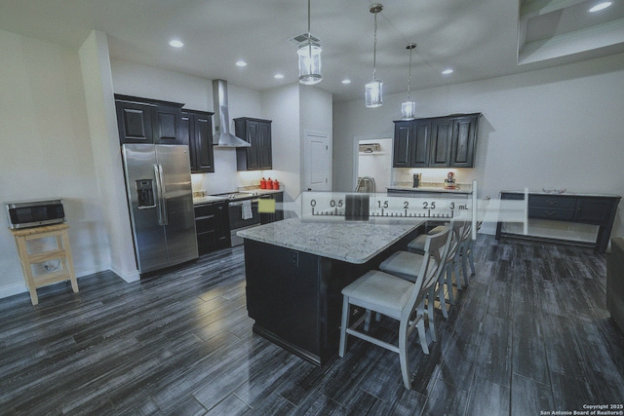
**0.7** mL
